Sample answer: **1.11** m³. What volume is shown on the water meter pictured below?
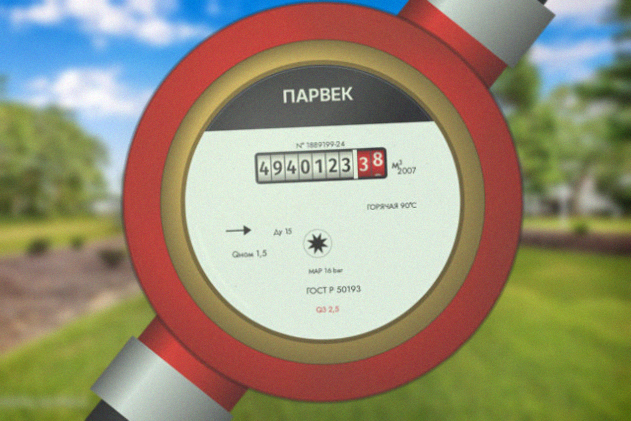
**4940123.38** m³
